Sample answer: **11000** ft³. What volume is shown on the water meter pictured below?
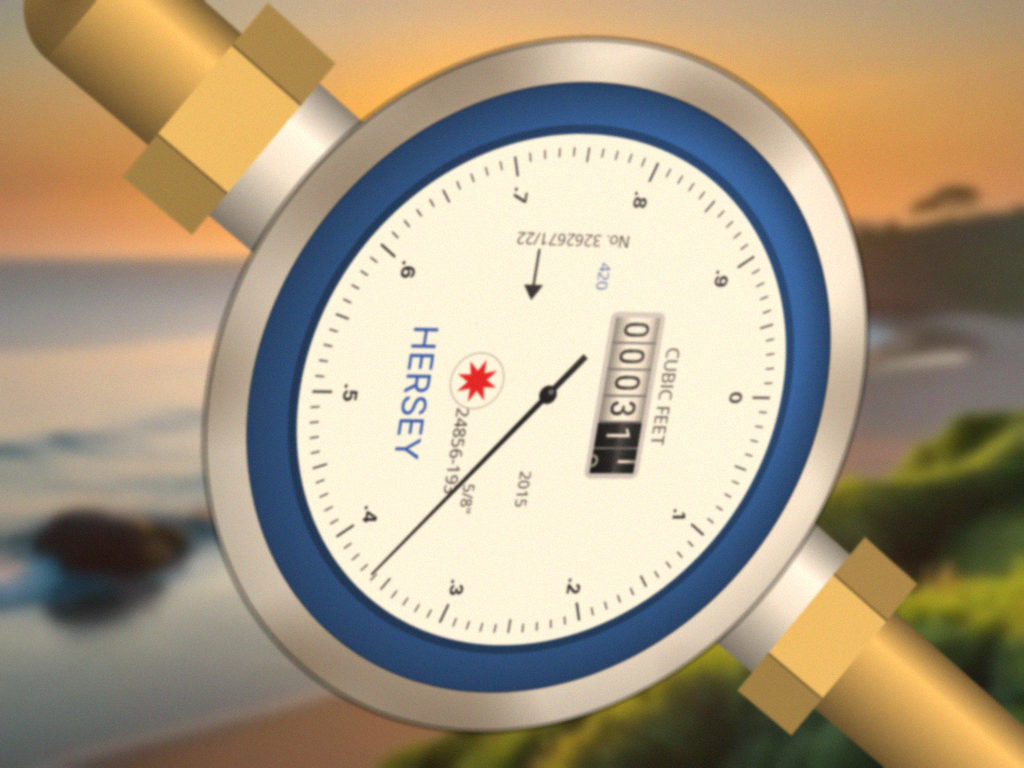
**311.36** ft³
